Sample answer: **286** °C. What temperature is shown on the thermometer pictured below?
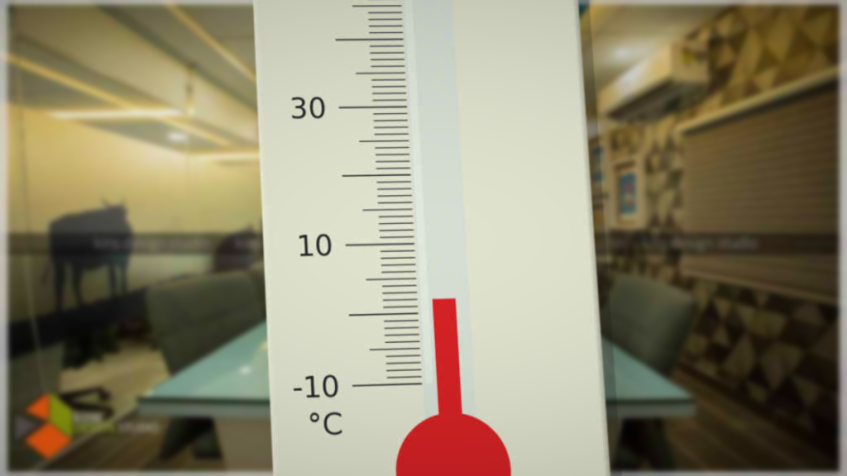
**2** °C
